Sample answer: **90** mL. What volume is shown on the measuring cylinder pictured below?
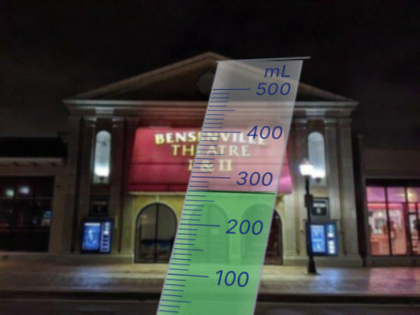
**270** mL
